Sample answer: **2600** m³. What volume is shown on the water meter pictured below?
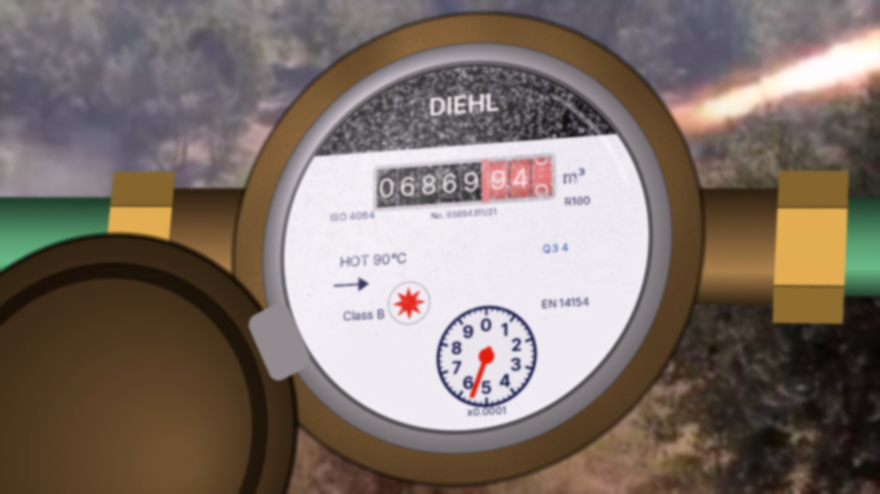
**6869.9485** m³
